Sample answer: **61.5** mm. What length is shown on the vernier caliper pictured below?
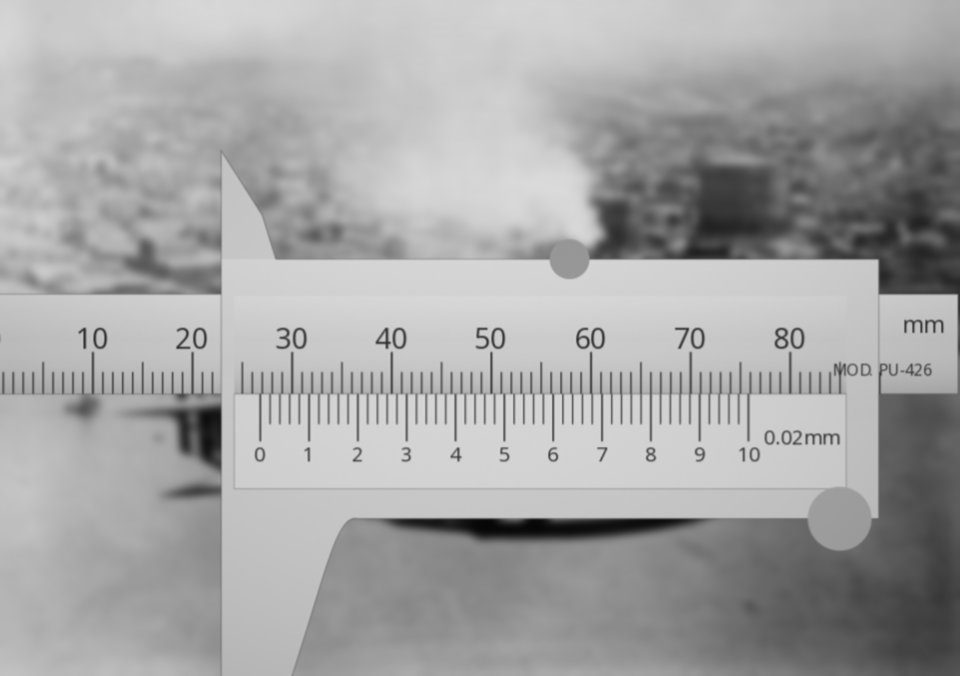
**26.8** mm
